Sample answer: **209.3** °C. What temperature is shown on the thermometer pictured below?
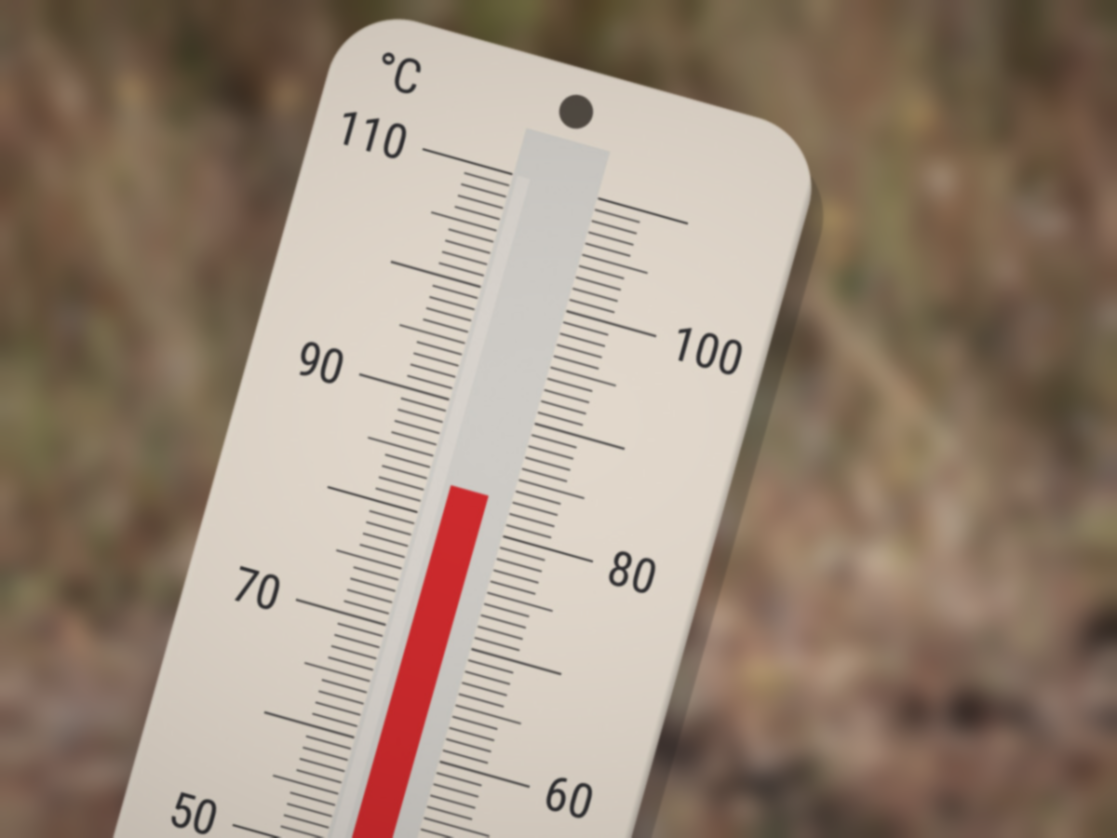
**83** °C
